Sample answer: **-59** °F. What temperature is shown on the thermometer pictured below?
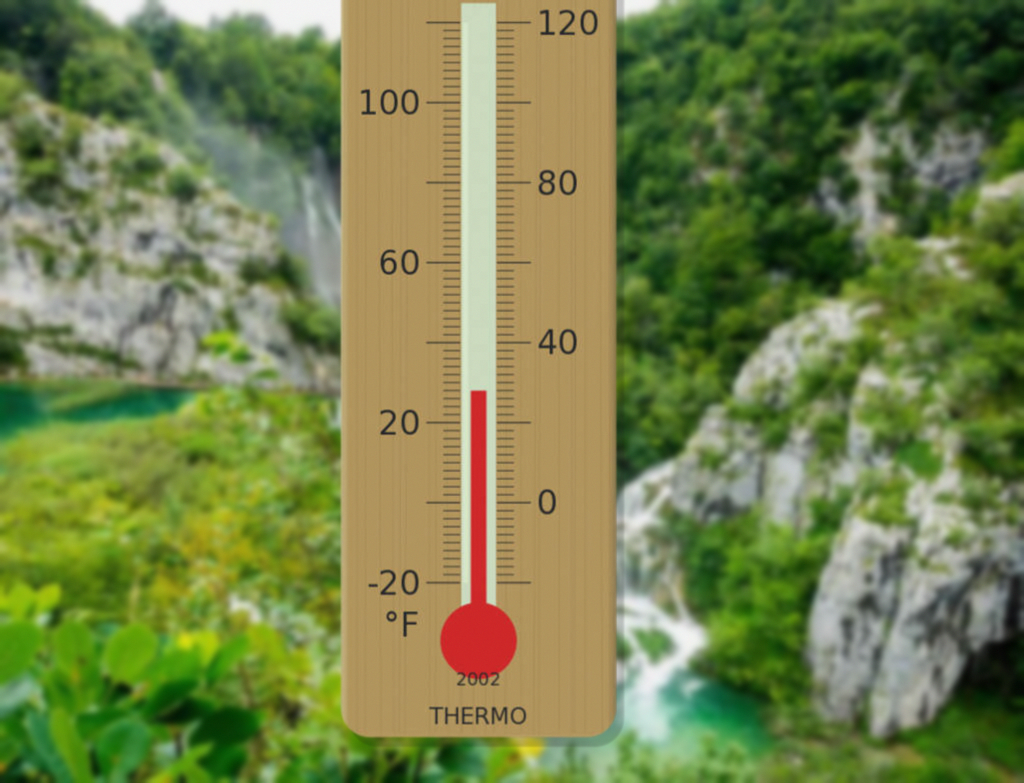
**28** °F
